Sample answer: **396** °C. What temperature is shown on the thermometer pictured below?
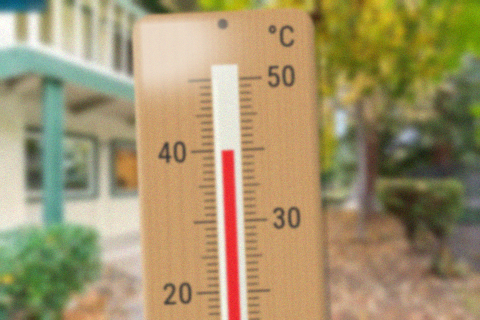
**40** °C
